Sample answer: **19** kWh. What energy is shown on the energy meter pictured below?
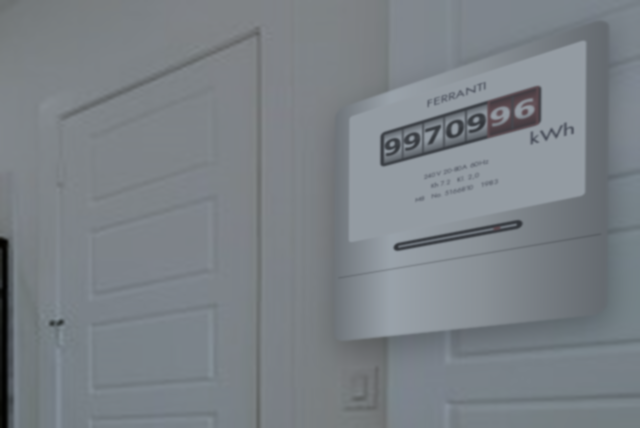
**99709.96** kWh
